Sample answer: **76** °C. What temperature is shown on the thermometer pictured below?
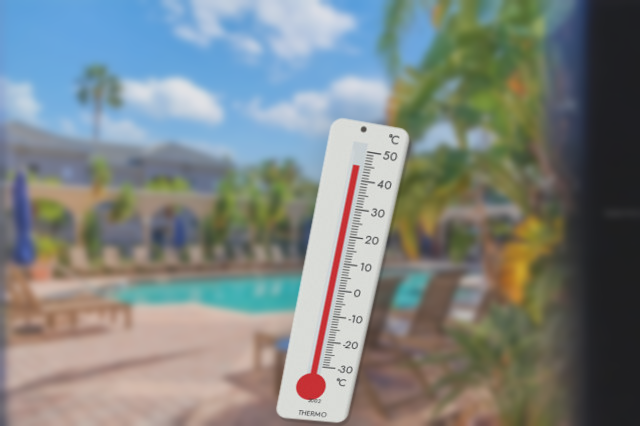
**45** °C
